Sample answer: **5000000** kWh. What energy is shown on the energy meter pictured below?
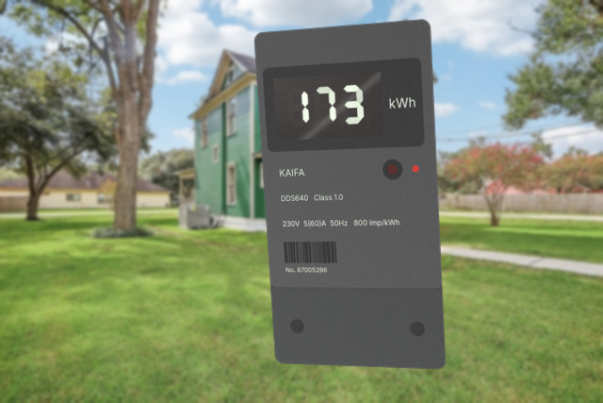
**173** kWh
